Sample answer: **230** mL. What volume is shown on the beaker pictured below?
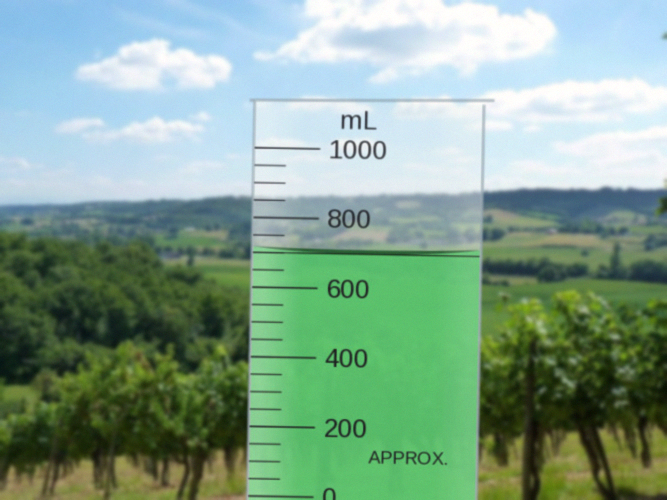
**700** mL
